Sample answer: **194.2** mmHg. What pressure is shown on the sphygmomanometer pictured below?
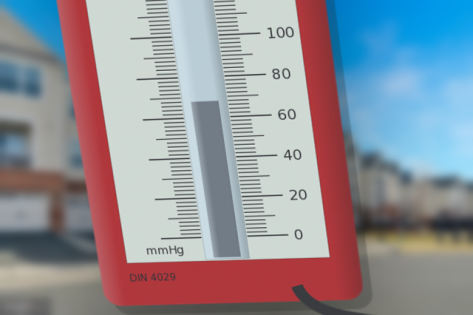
**68** mmHg
